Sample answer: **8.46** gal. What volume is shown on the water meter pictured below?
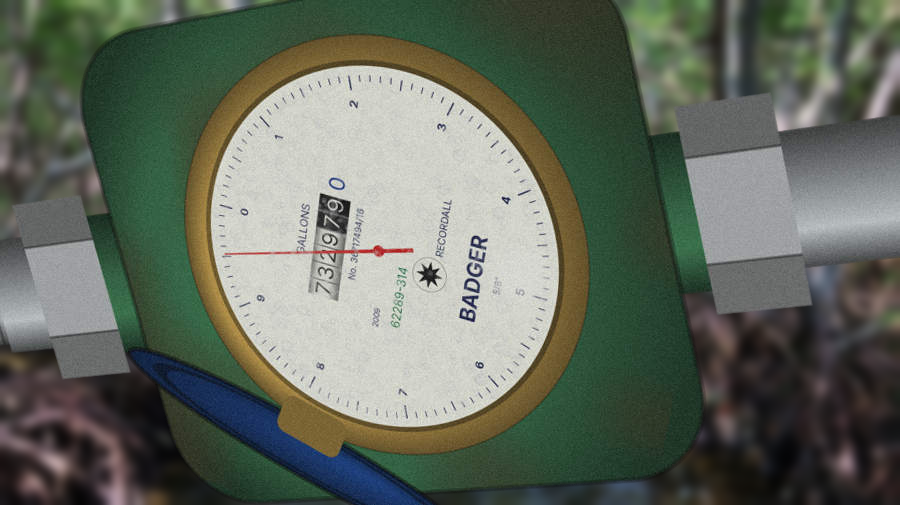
**7329789.5** gal
